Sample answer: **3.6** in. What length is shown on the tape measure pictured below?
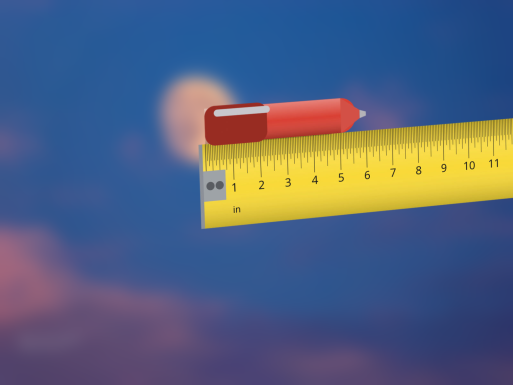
**6** in
